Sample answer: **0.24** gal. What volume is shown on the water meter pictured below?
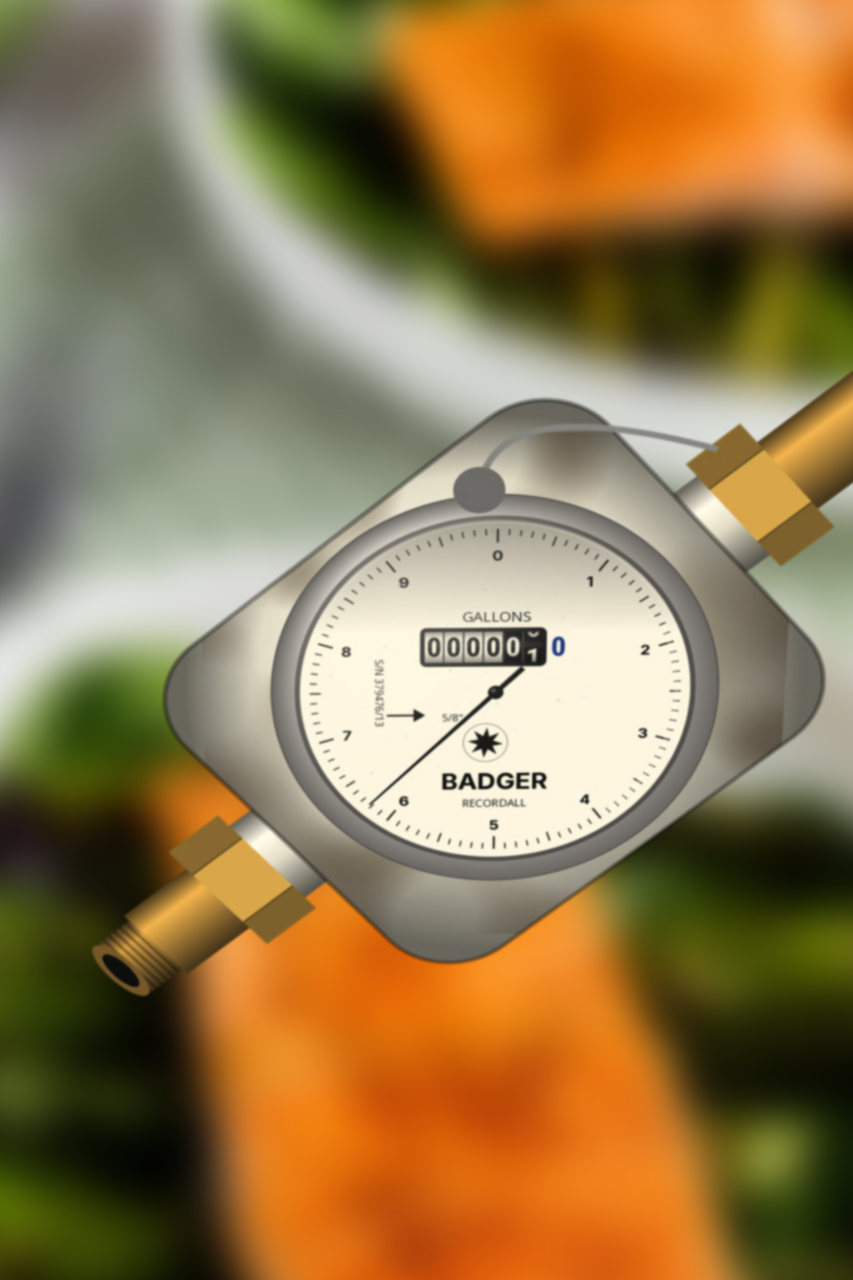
**6.2** gal
